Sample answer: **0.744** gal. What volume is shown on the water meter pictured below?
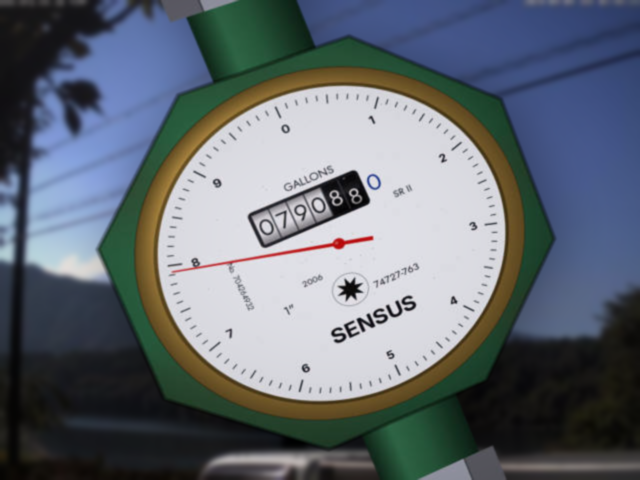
**790877.9** gal
